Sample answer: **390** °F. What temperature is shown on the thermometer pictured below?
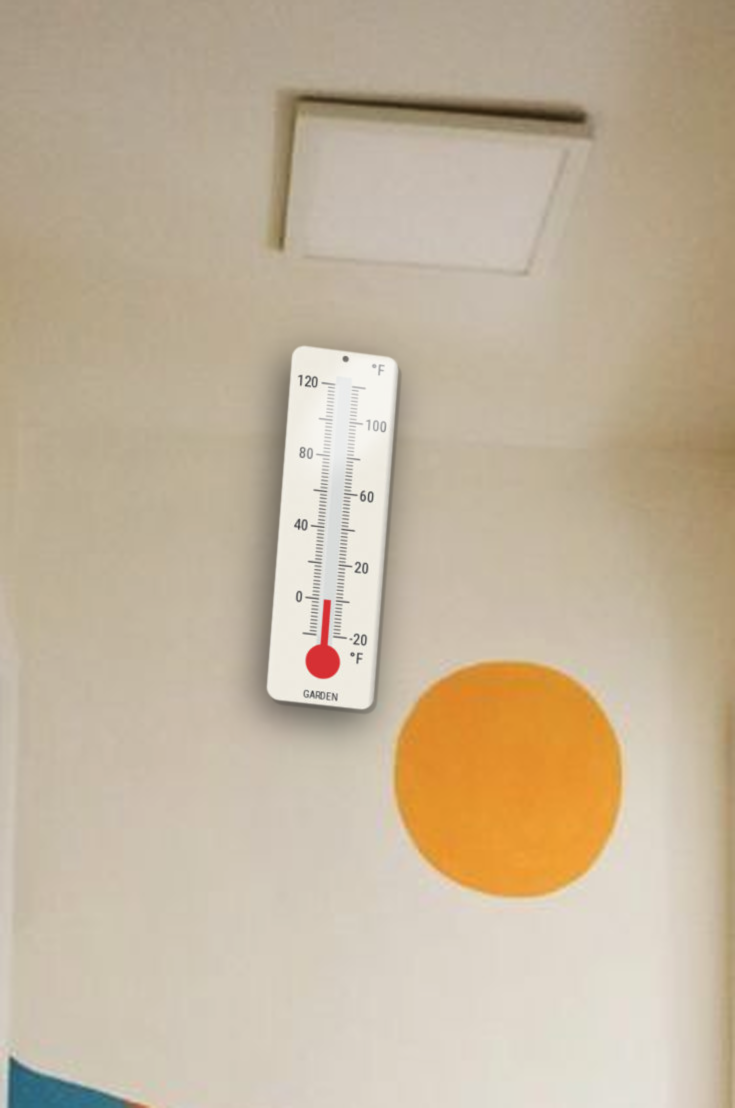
**0** °F
